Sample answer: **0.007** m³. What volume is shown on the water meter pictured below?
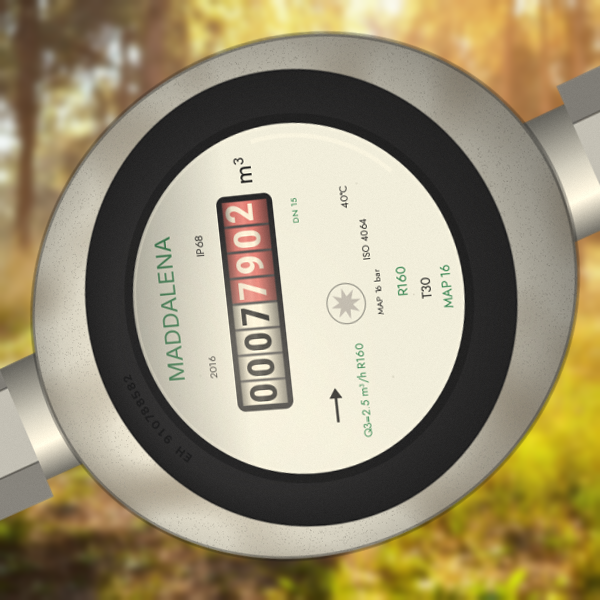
**7.7902** m³
